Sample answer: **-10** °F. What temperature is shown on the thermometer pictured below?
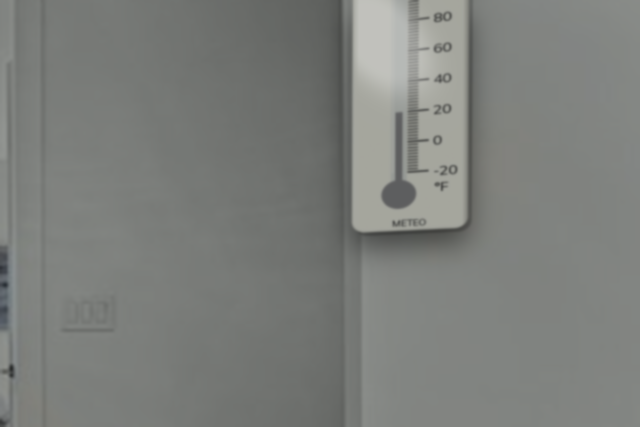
**20** °F
